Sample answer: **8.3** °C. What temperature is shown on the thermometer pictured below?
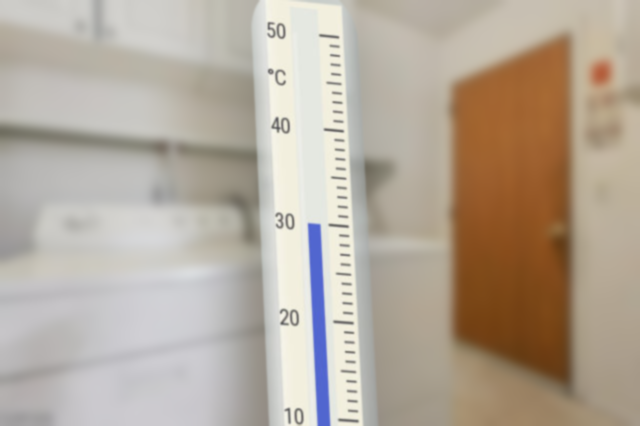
**30** °C
